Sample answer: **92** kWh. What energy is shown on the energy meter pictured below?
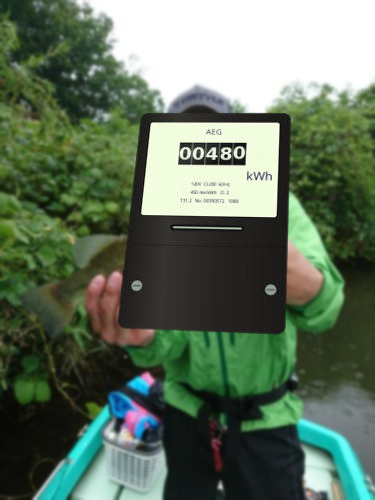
**480** kWh
